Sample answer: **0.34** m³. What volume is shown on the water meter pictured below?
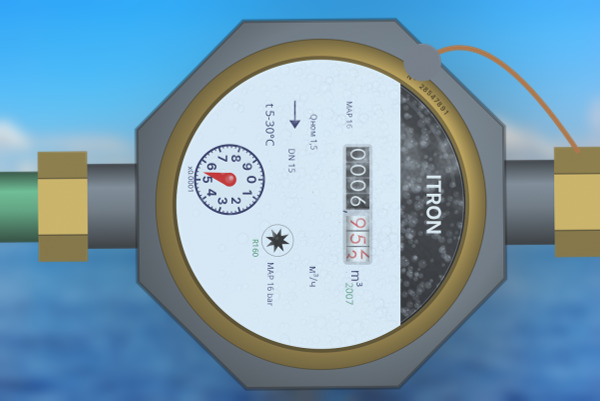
**6.9525** m³
